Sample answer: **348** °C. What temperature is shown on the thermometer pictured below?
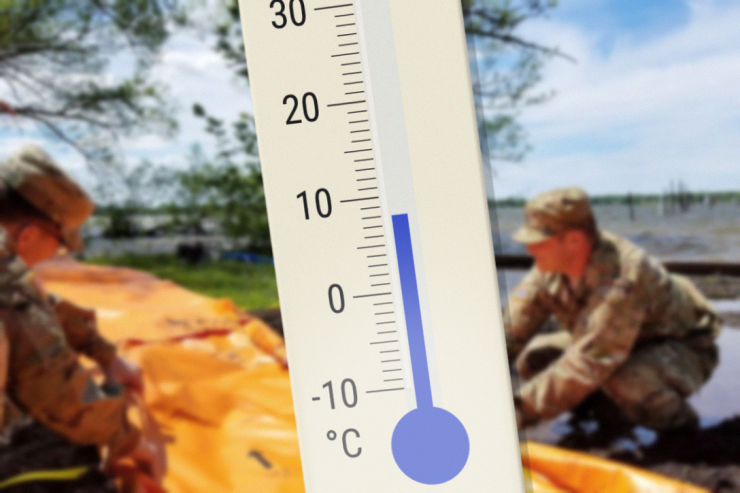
**8** °C
